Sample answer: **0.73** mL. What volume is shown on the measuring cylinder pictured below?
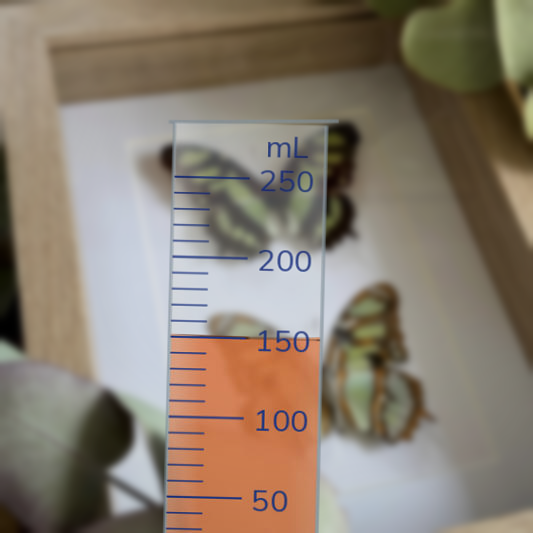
**150** mL
